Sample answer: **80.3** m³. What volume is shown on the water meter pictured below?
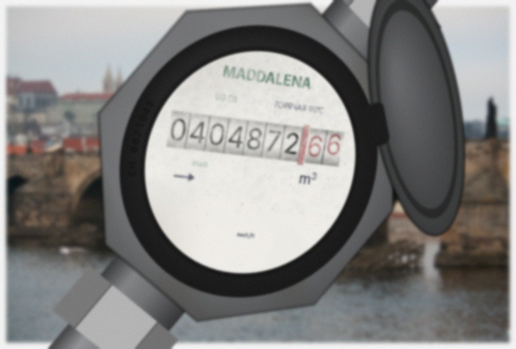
**404872.66** m³
